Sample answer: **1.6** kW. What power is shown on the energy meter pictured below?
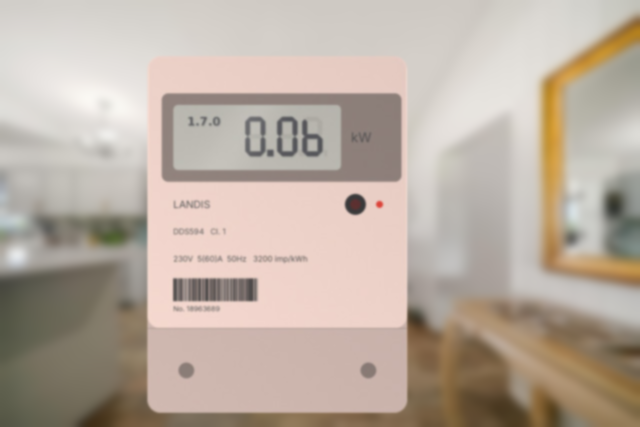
**0.06** kW
